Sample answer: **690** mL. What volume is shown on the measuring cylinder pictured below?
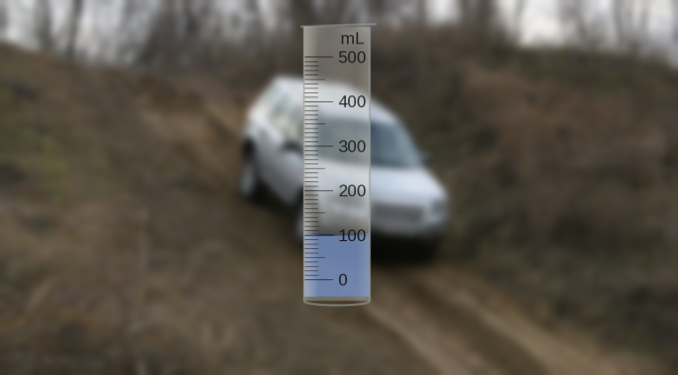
**100** mL
